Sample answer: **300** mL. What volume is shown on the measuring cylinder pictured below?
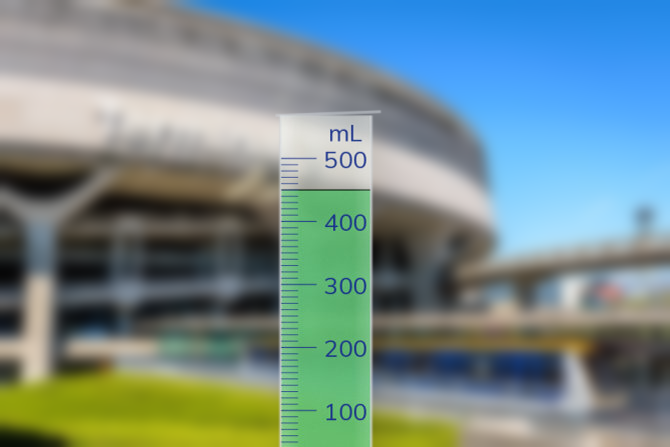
**450** mL
